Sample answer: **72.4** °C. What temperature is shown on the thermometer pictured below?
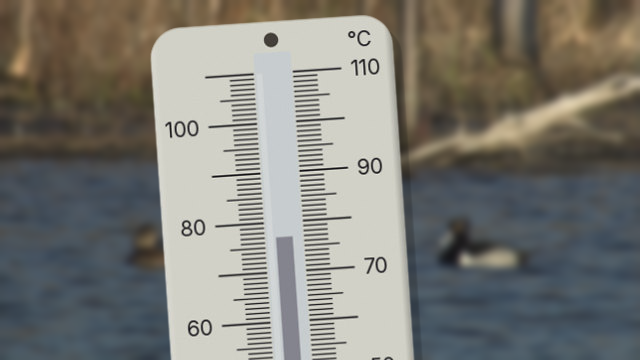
**77** °C
